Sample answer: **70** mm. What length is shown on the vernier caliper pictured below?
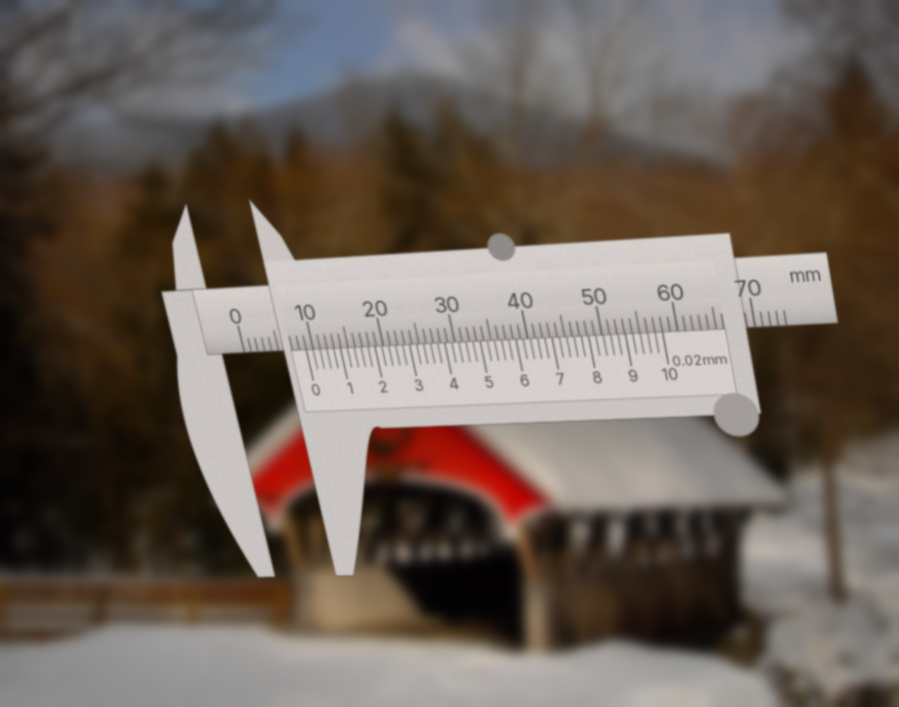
**9.0** mm
